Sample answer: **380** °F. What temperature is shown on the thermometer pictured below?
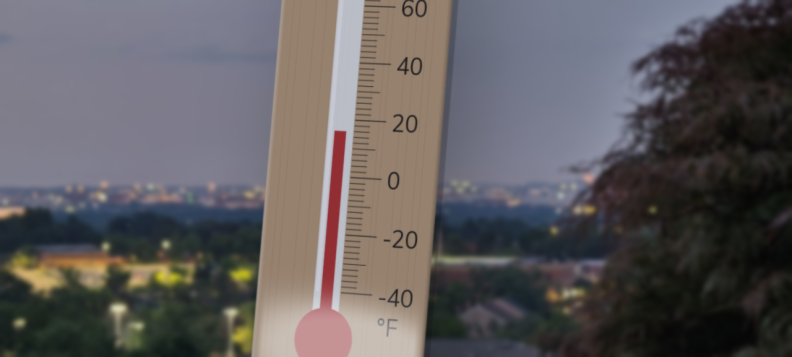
**16** °F
